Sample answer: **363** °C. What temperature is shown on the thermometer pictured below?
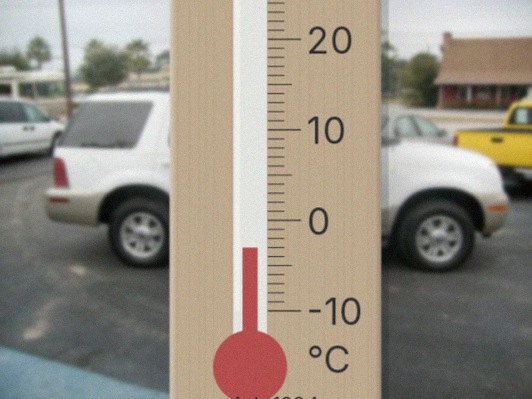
**-3** °C
